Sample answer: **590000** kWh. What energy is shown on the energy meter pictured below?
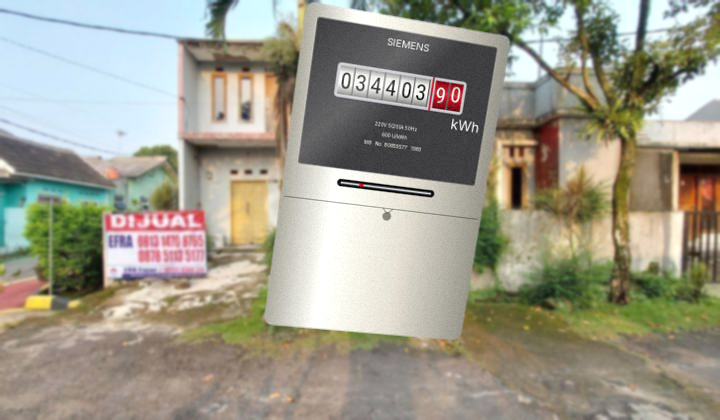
**34403.90** kWh
